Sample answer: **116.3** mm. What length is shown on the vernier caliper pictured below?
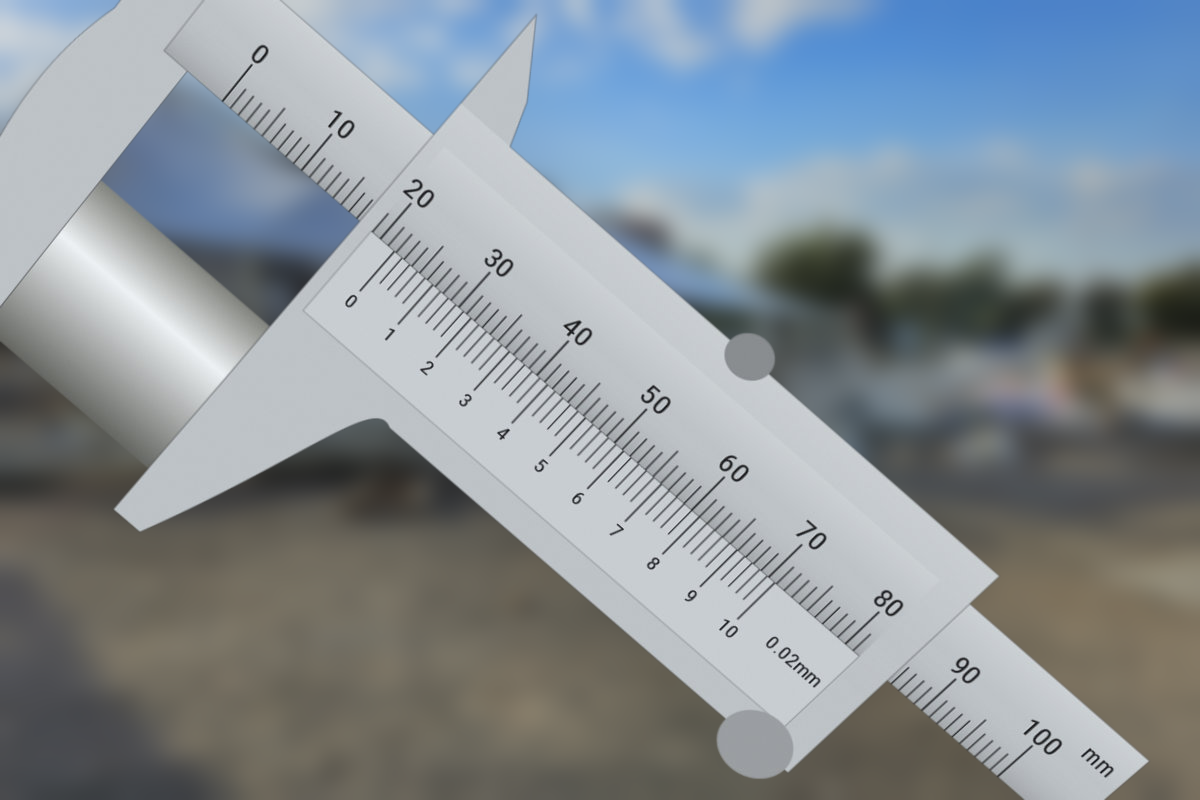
**21.8** mm
